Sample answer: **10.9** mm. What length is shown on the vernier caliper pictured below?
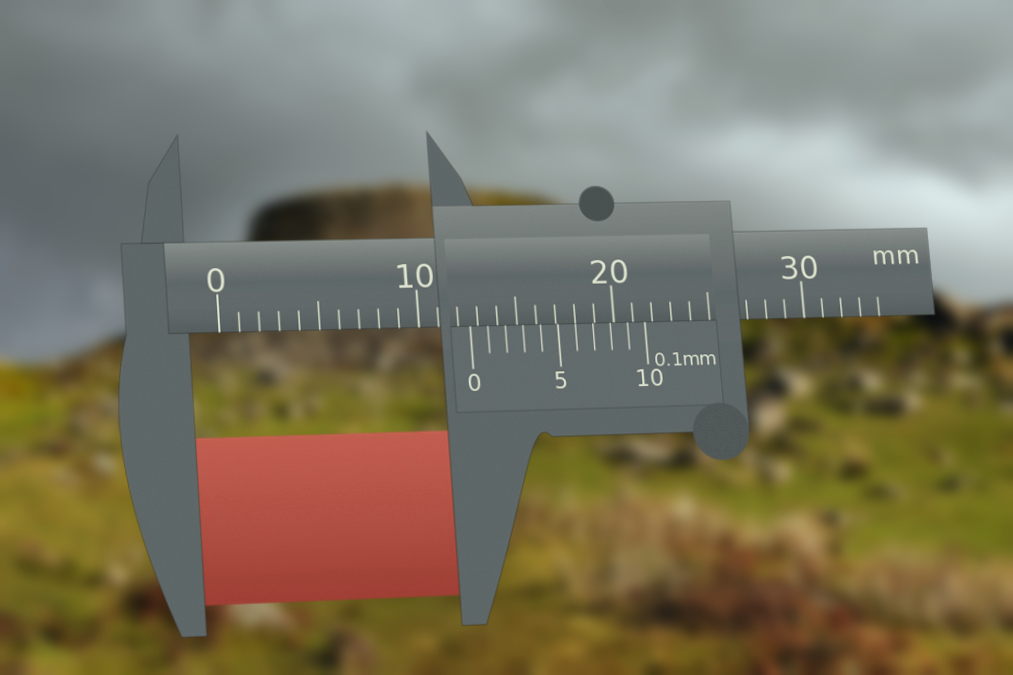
**12.6** mm
